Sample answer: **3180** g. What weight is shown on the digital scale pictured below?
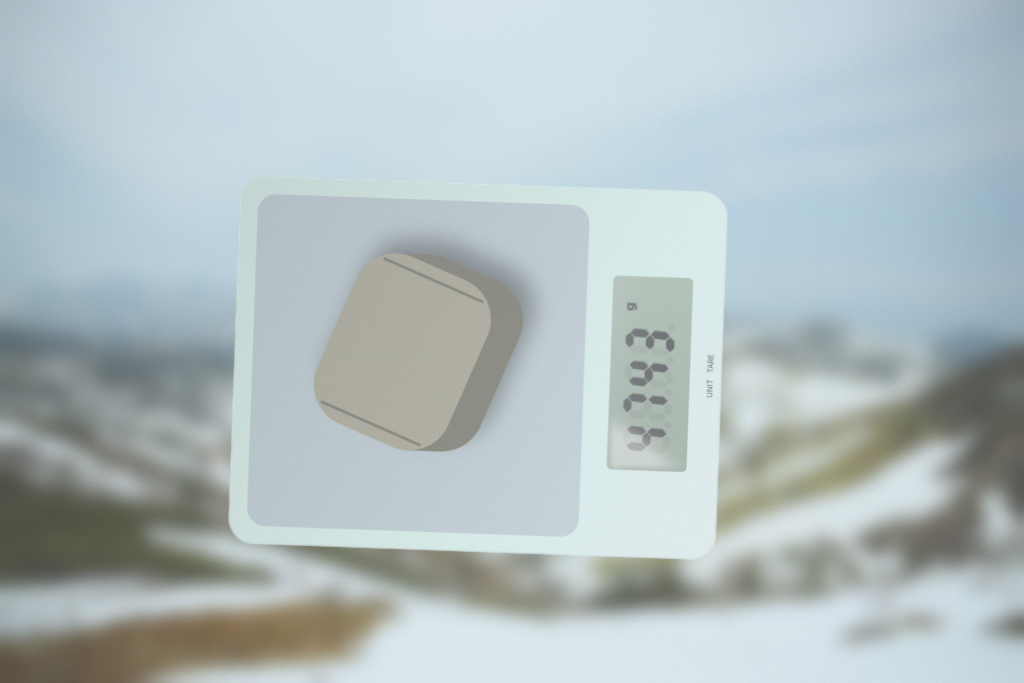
**4743** g
